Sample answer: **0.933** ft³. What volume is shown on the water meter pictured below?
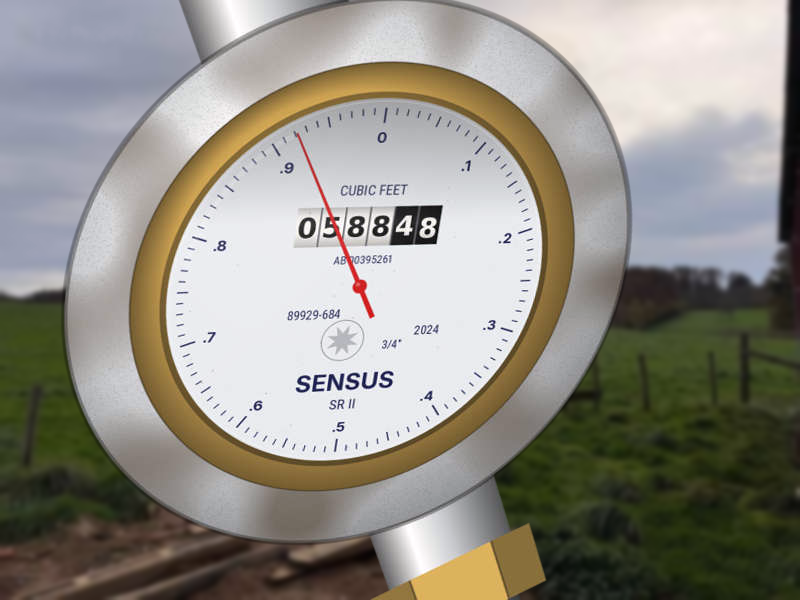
**58847.92** ft³
